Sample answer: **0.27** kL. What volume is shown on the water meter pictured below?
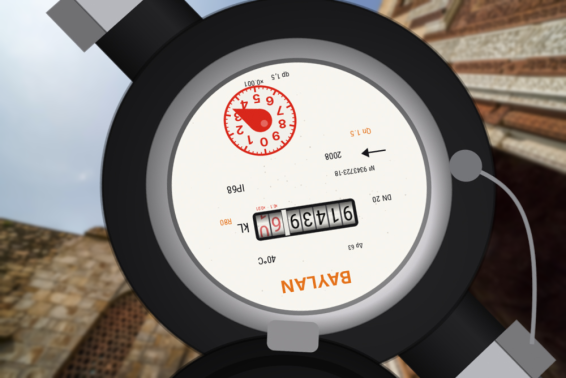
**91439.603** kL
